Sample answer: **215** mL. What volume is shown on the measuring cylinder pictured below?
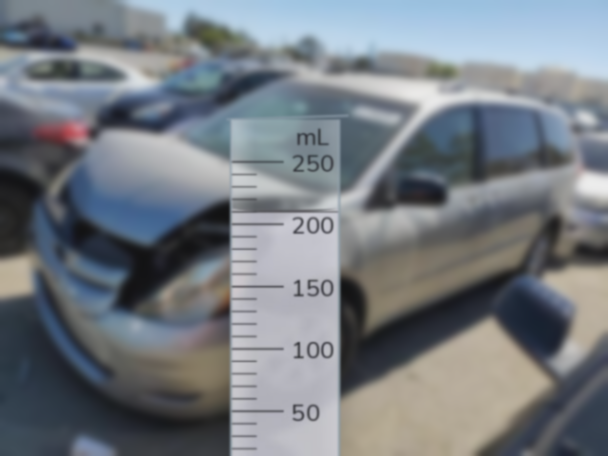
**210** mL
